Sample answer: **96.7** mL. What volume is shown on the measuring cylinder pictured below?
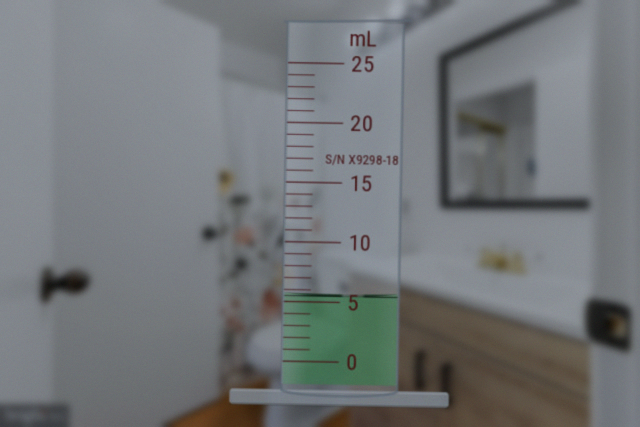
**5.5** mL
